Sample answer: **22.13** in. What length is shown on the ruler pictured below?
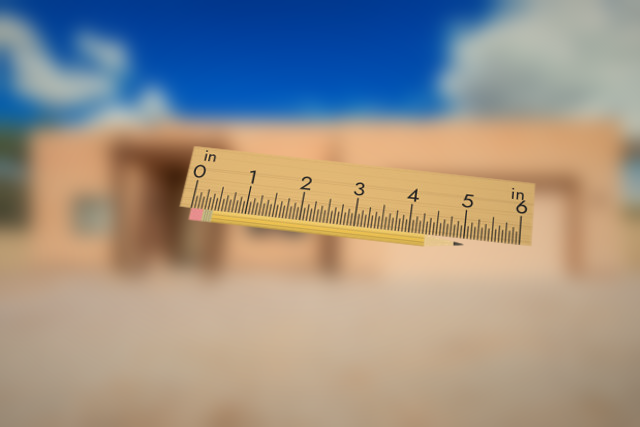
**5** in
